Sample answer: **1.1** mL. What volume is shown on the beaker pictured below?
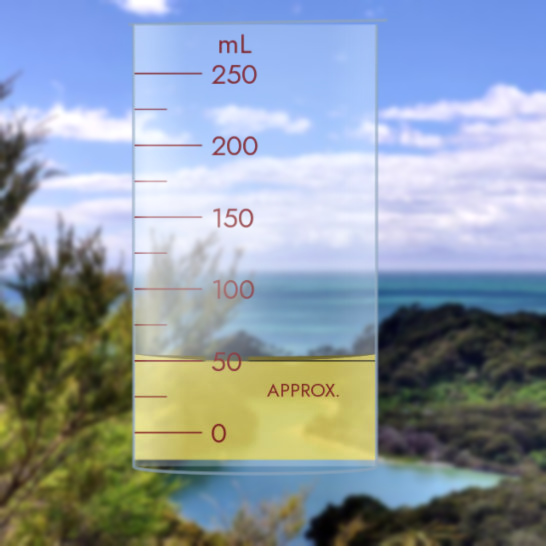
**50** mL
